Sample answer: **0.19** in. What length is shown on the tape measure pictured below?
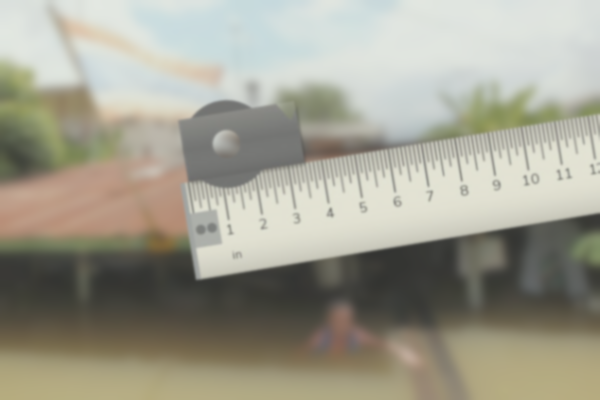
**3.5** in
